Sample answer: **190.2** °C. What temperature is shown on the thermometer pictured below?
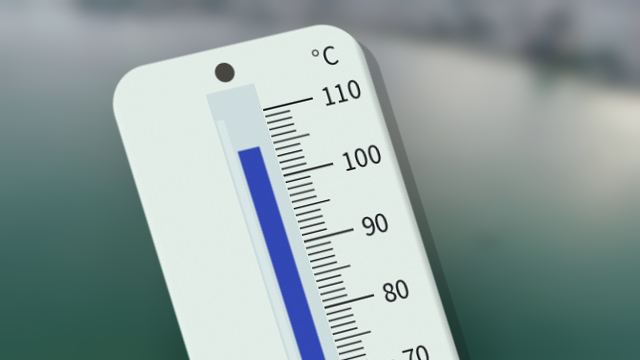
**105** °C
